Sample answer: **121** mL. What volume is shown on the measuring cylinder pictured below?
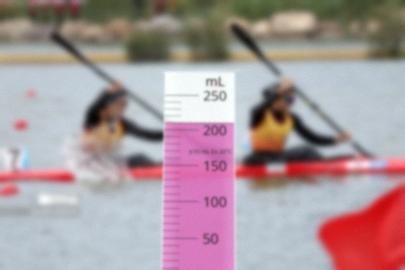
**210** mL
